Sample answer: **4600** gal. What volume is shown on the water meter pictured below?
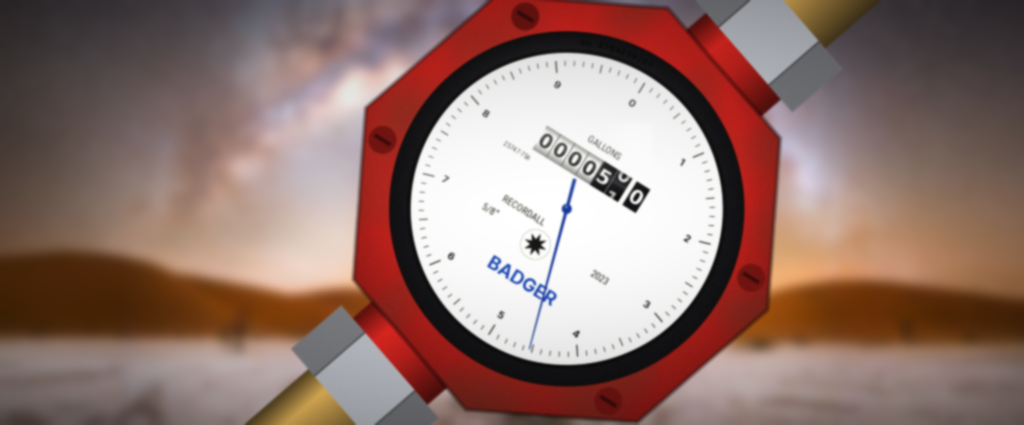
**504.5** gal
